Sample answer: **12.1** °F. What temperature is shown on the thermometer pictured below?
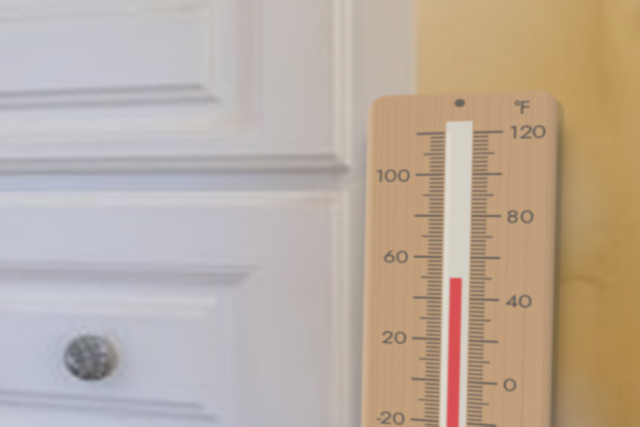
**50** °F
